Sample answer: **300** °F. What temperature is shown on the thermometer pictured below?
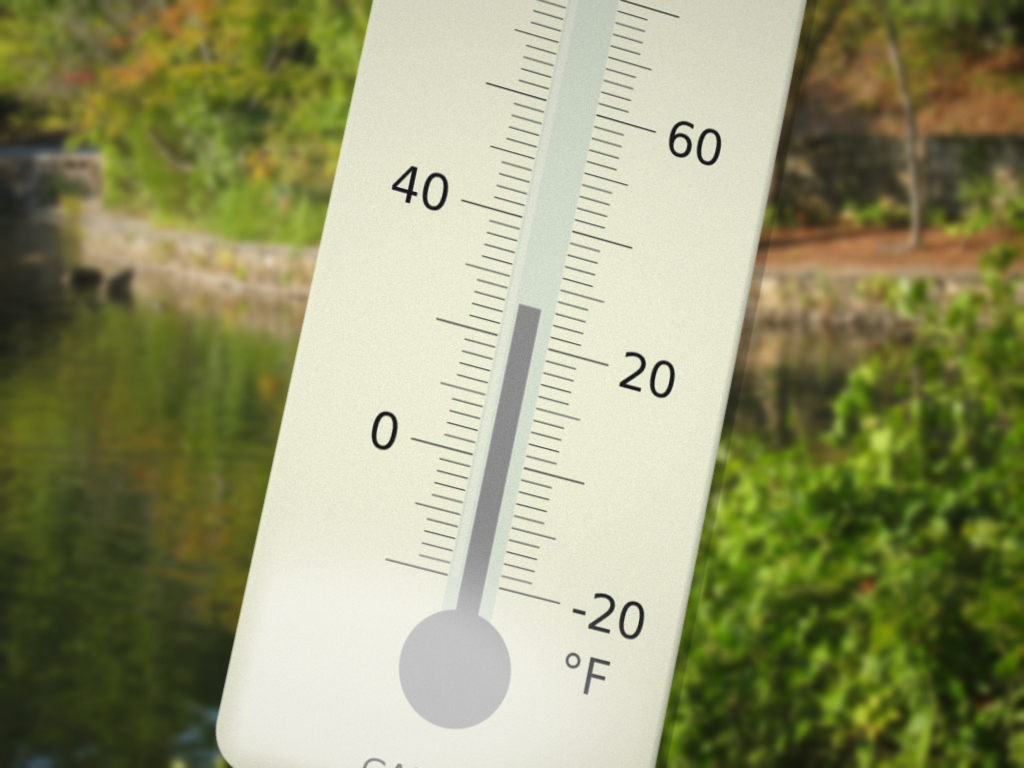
**26** °F
